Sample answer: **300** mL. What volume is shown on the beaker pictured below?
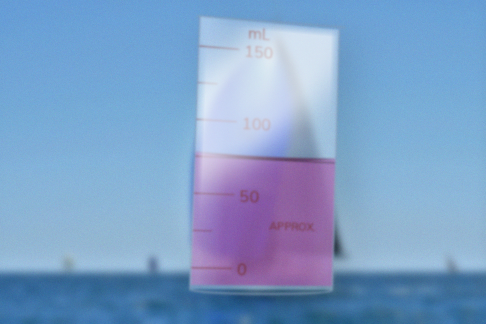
**75** mL
